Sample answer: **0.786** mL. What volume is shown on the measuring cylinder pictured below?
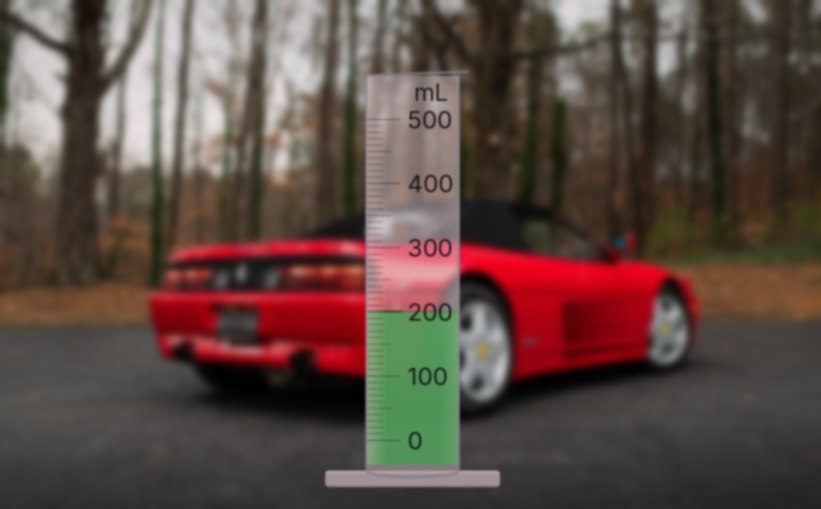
**200** mL
